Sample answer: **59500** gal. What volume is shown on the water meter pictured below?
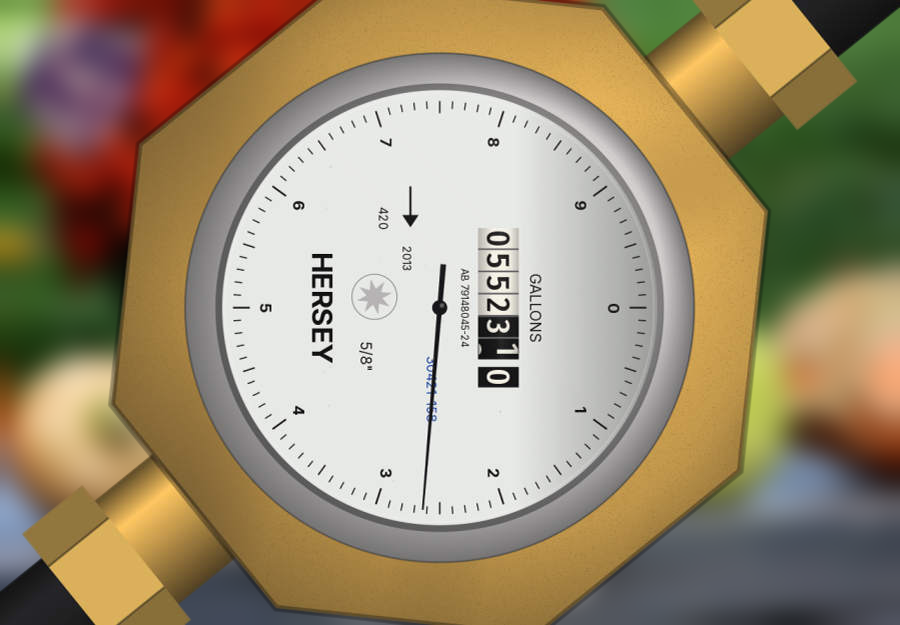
**552312.6** gal
